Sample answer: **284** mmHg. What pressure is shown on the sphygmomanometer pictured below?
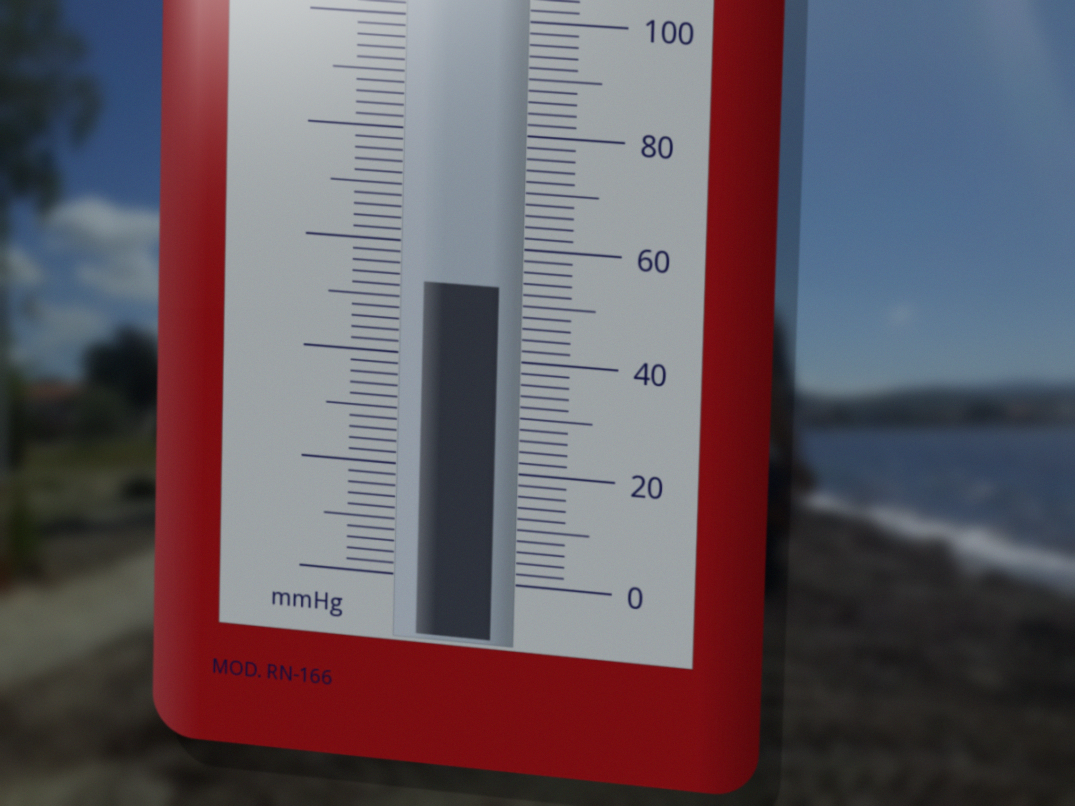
**53** mmHg
